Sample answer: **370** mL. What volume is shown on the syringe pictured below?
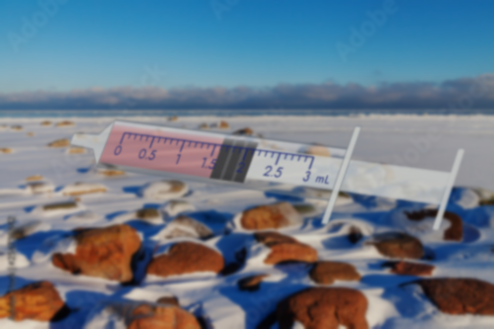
**1.6** mL
